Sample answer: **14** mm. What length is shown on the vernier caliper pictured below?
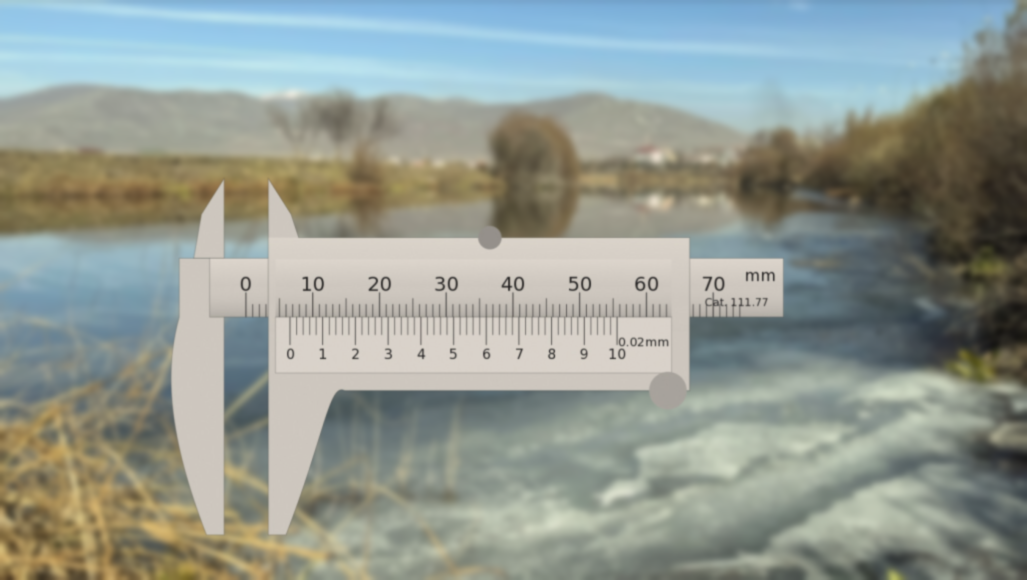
**6.6** mm
